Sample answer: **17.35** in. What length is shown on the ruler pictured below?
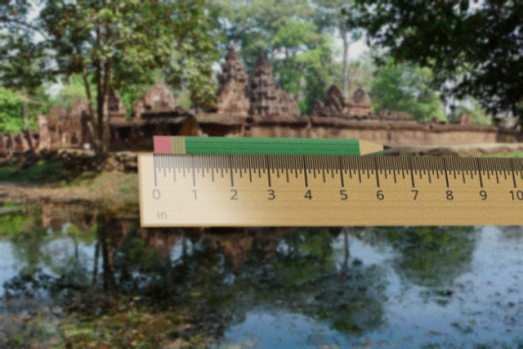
**6.5** in
